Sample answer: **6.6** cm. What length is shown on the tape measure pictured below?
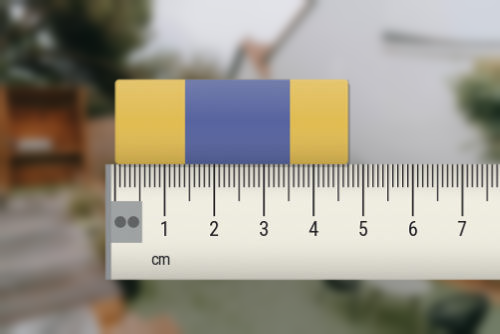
**4.7** cm
